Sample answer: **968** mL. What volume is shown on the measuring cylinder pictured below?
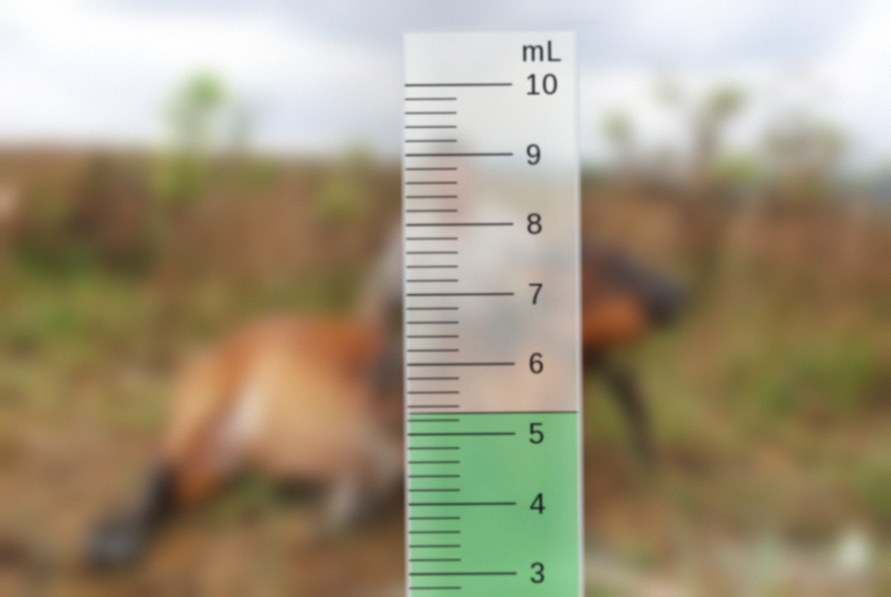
**5.3** mL
